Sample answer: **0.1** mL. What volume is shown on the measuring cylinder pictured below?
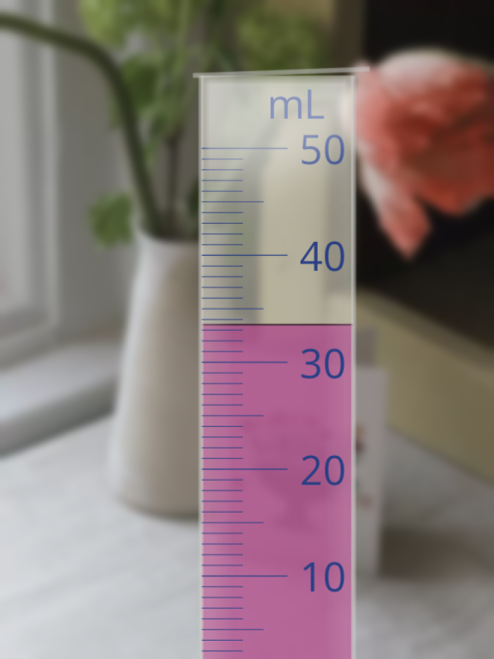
**33.5** mL
